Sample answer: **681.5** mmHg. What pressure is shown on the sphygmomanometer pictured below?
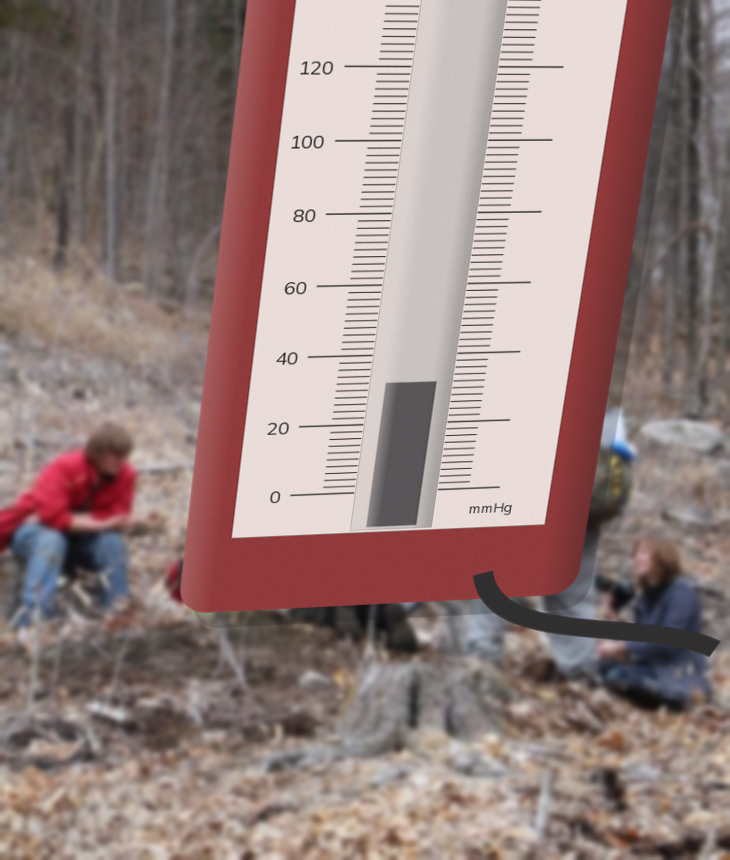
**32** mmHg
